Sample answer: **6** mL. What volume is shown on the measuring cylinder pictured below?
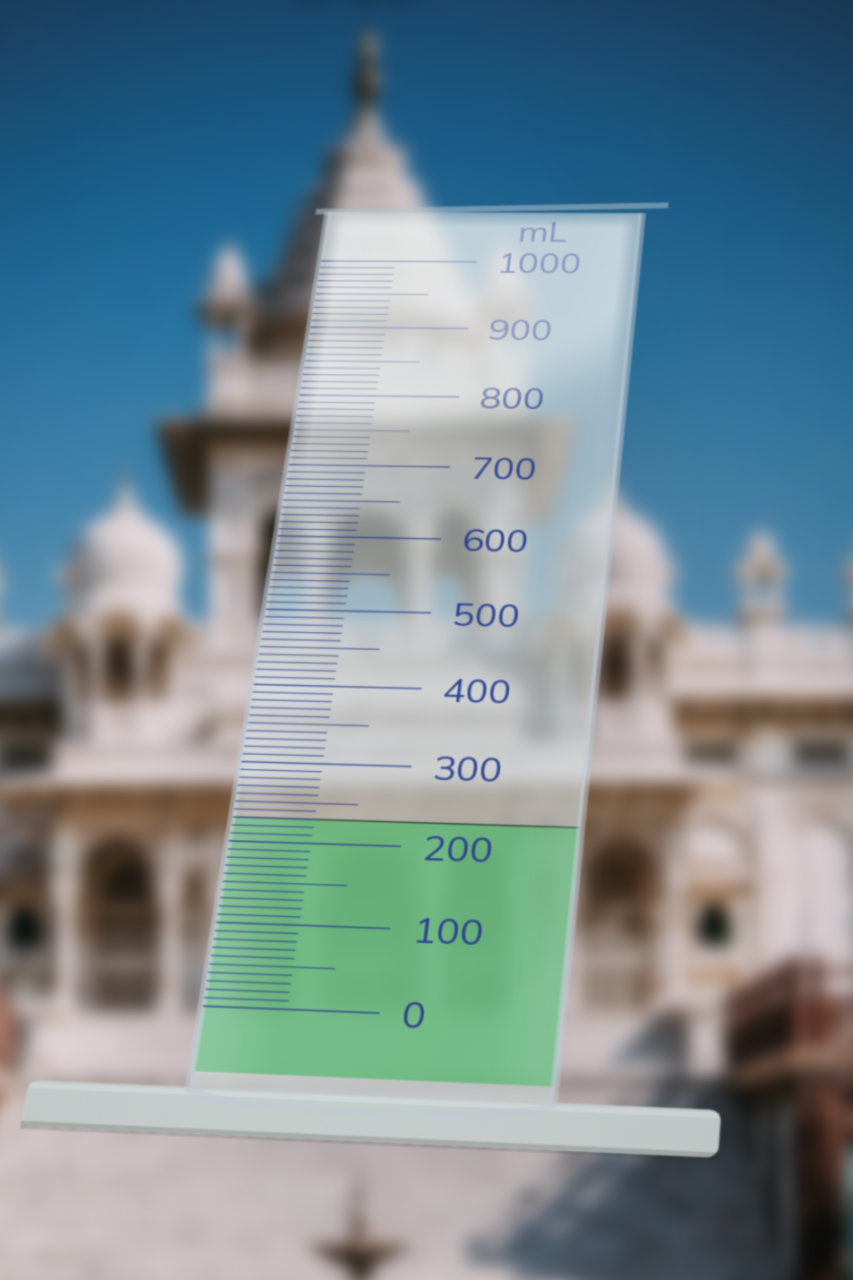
**230** mL
